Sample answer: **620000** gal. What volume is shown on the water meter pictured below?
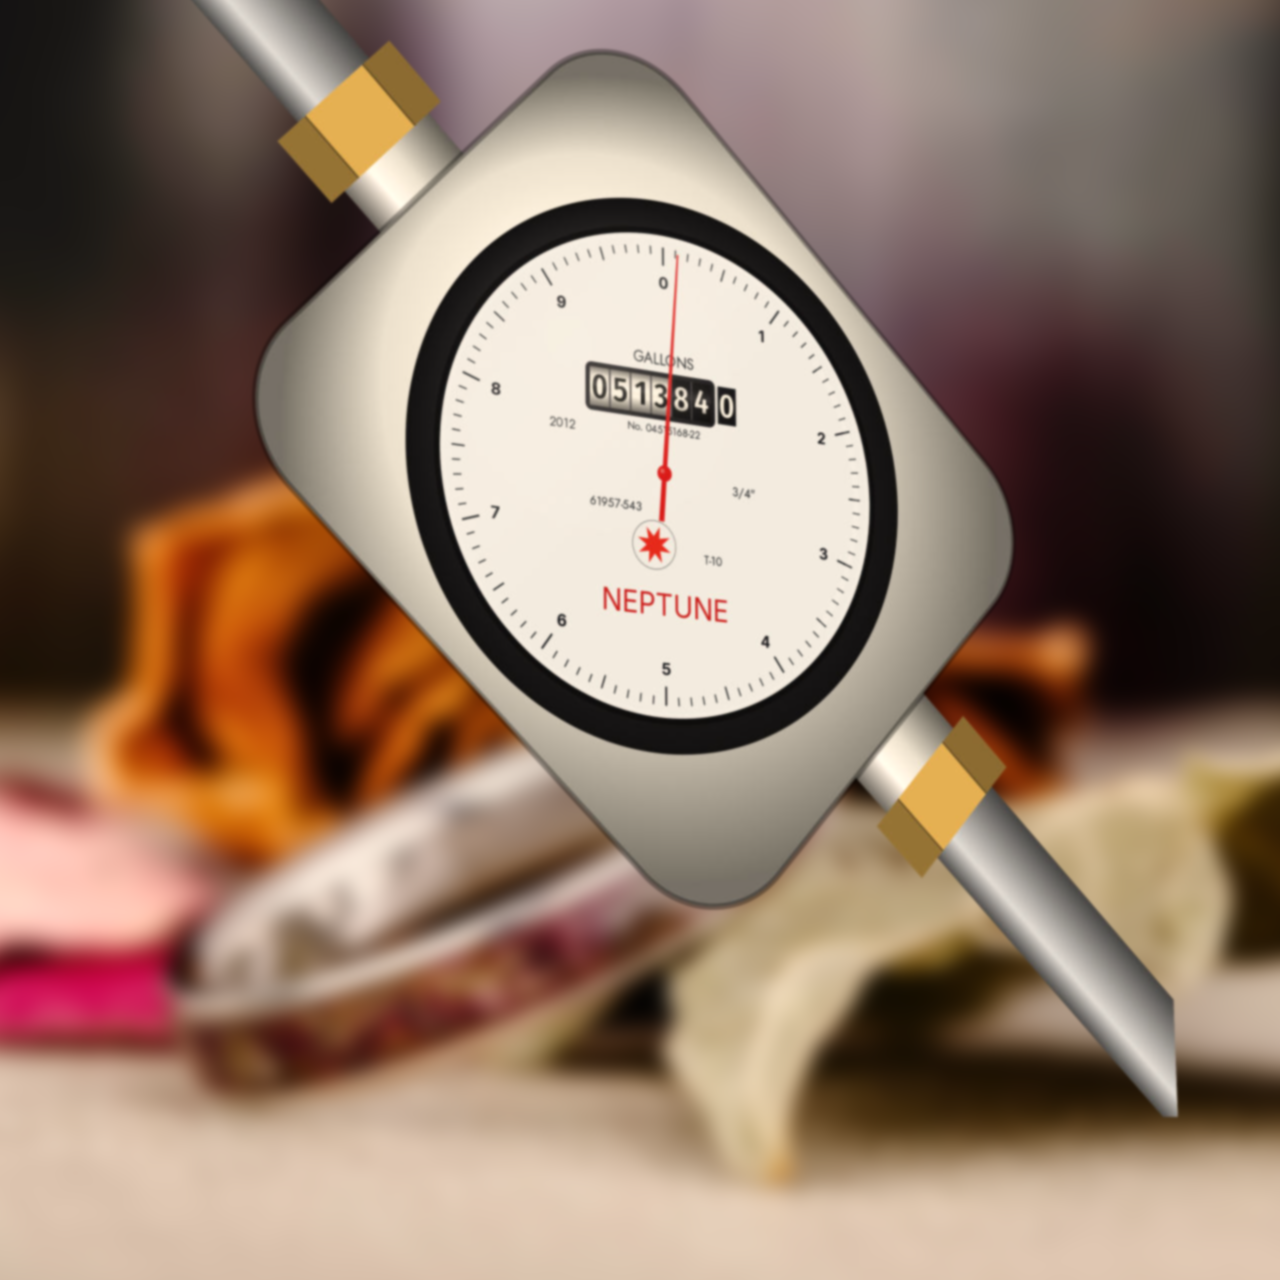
**513840.1** gal
